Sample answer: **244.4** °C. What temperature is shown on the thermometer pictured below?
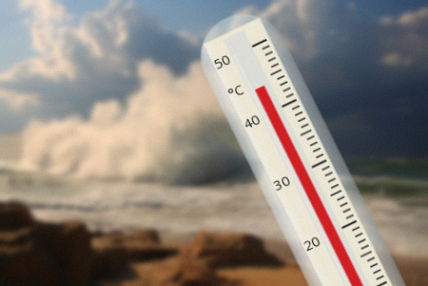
**44** °C
